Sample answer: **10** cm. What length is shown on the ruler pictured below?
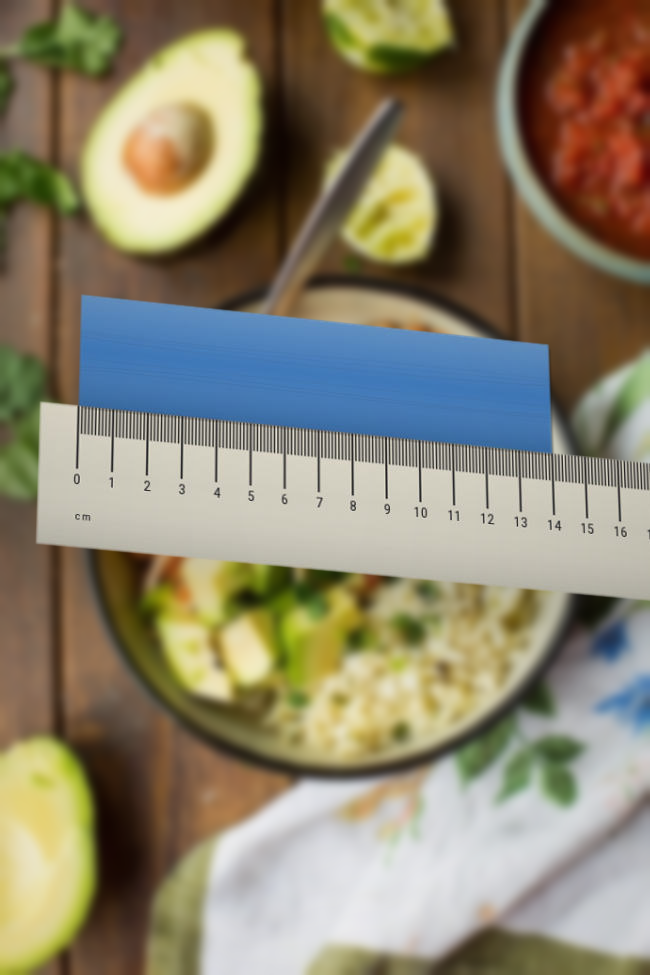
**14** cm
